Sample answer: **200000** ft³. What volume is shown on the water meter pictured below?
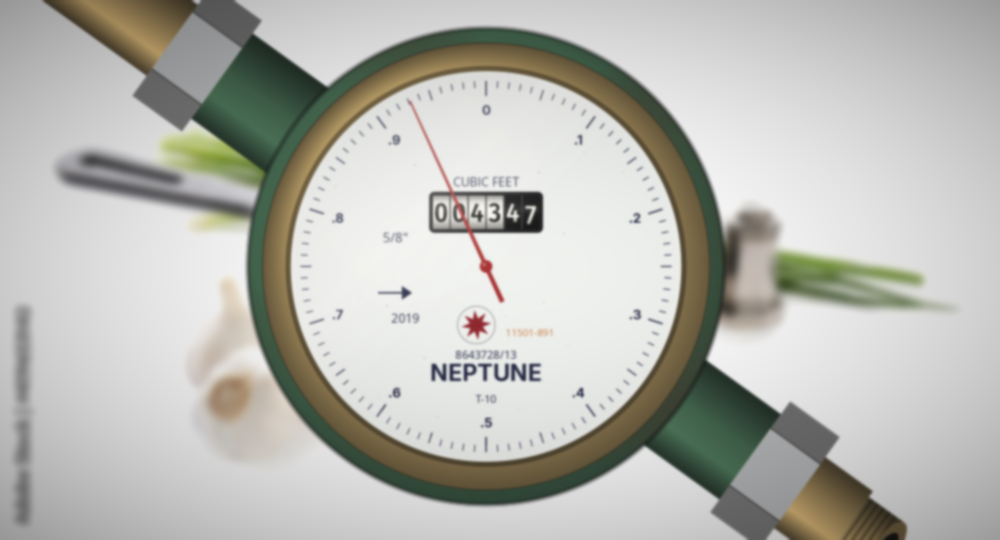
**4346.93** ft³
